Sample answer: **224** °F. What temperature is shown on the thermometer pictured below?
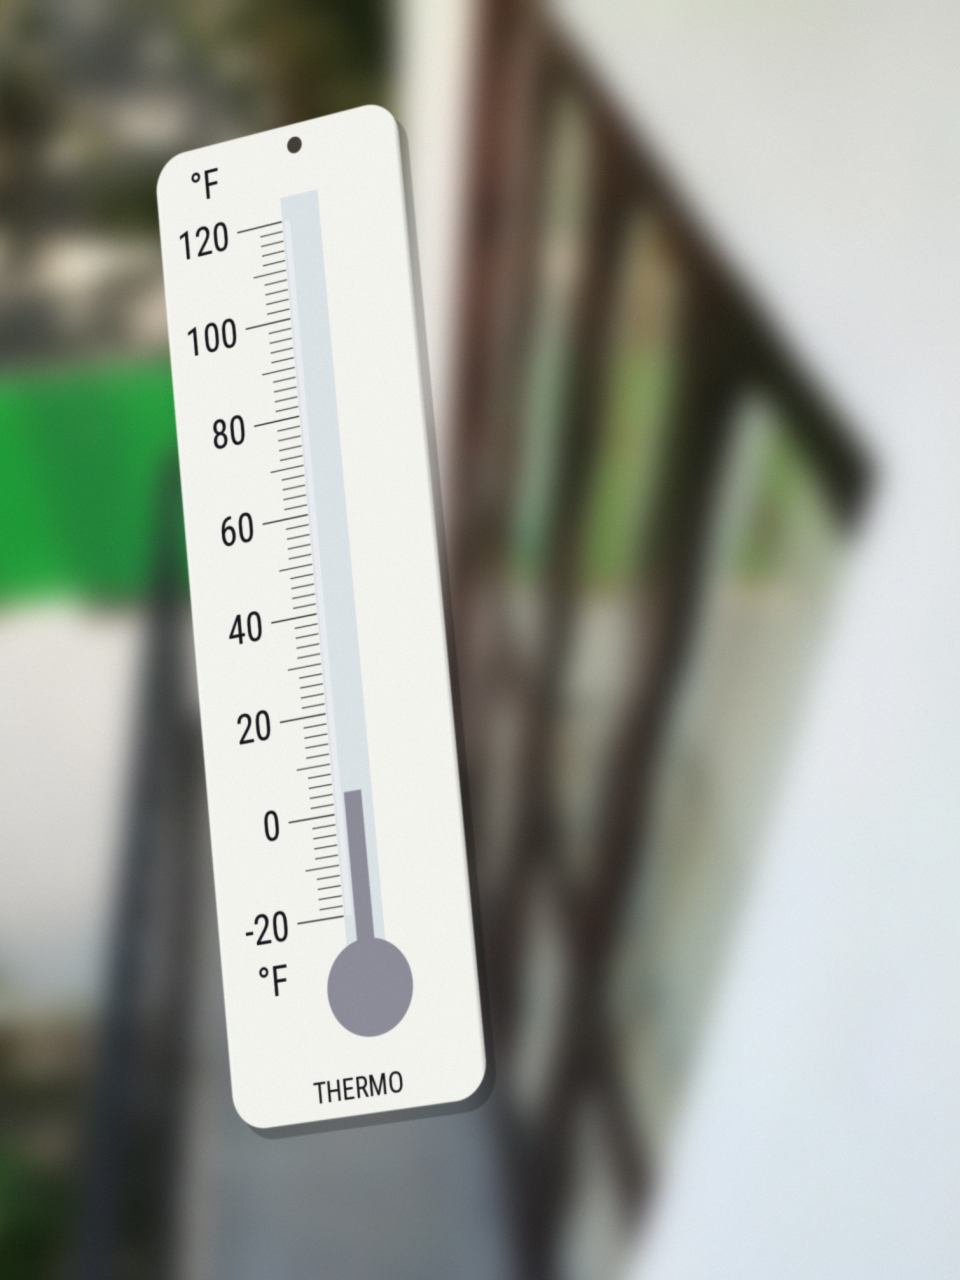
**4** °F
